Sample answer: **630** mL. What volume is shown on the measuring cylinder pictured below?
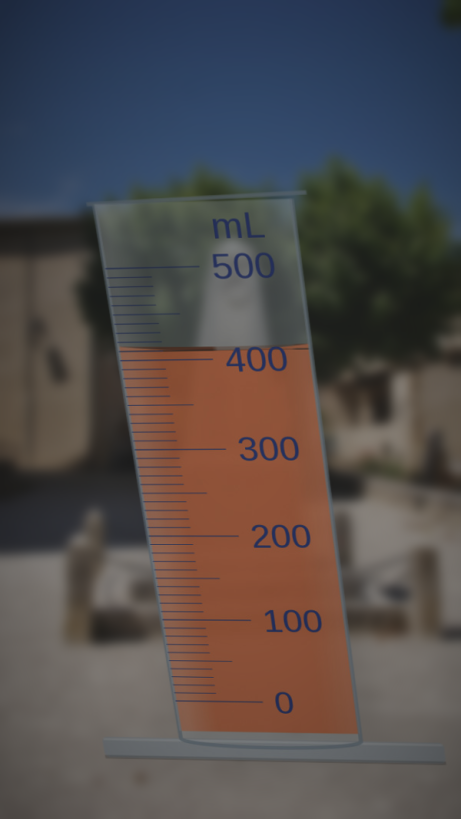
**410** mL
